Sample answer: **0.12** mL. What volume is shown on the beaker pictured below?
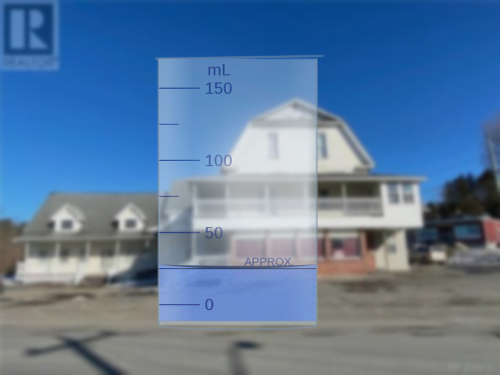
**25** mL
